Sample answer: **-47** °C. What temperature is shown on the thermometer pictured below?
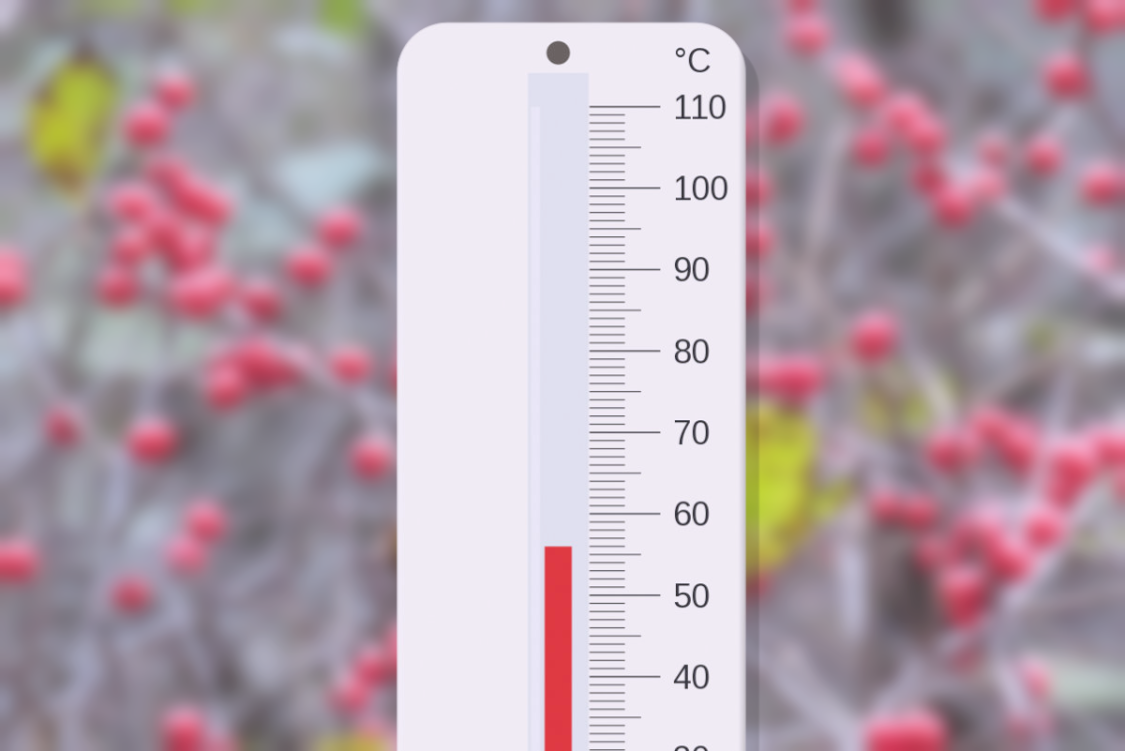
**56** °C
